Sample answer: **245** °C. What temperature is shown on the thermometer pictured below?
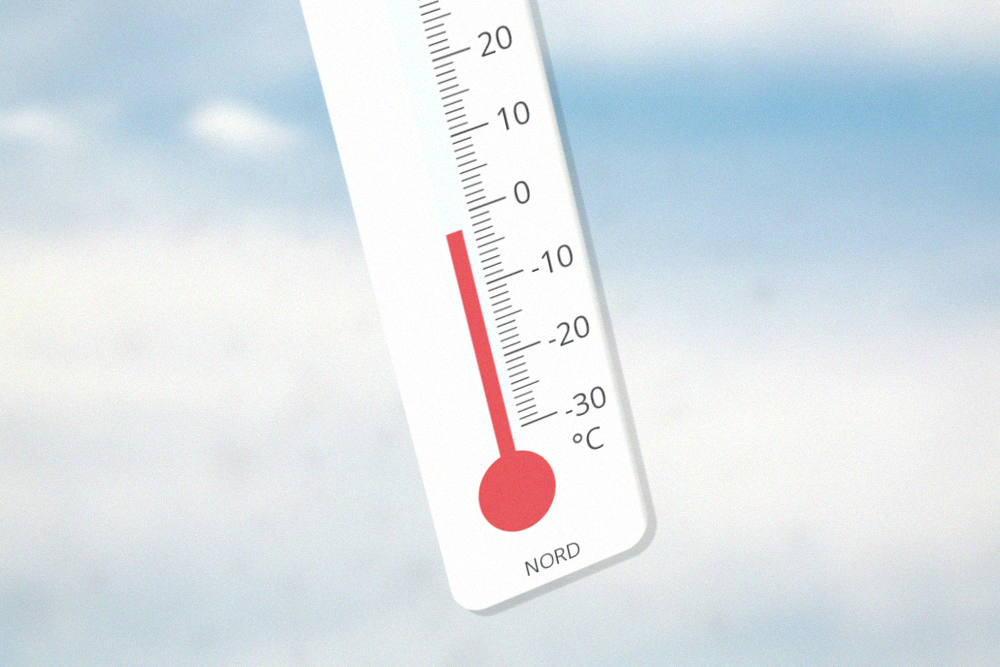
**-2** °C
